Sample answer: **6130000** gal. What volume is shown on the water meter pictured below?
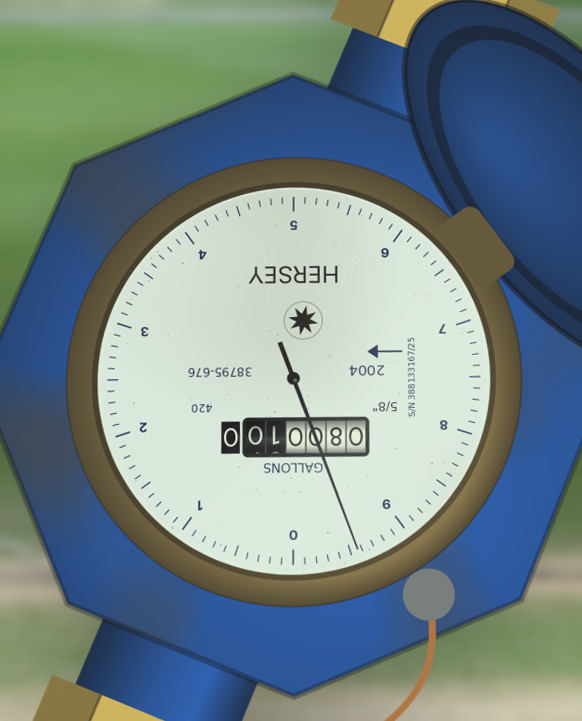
**800099.4** gal
